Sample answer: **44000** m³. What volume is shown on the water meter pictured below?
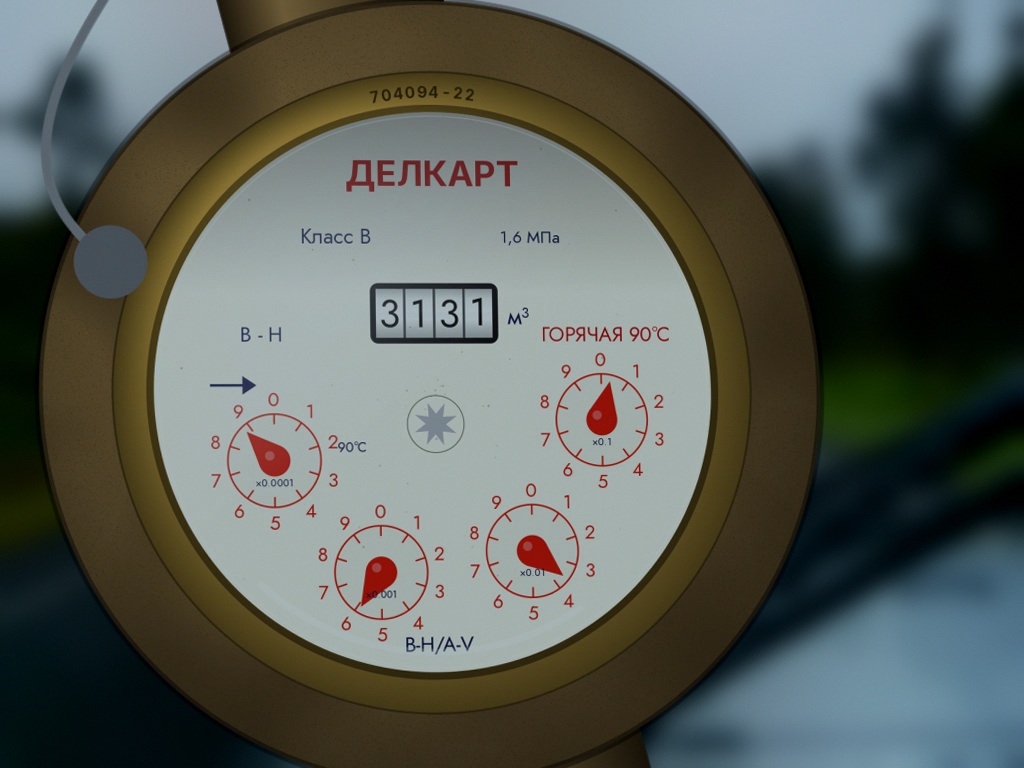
**3131.0358** m³
